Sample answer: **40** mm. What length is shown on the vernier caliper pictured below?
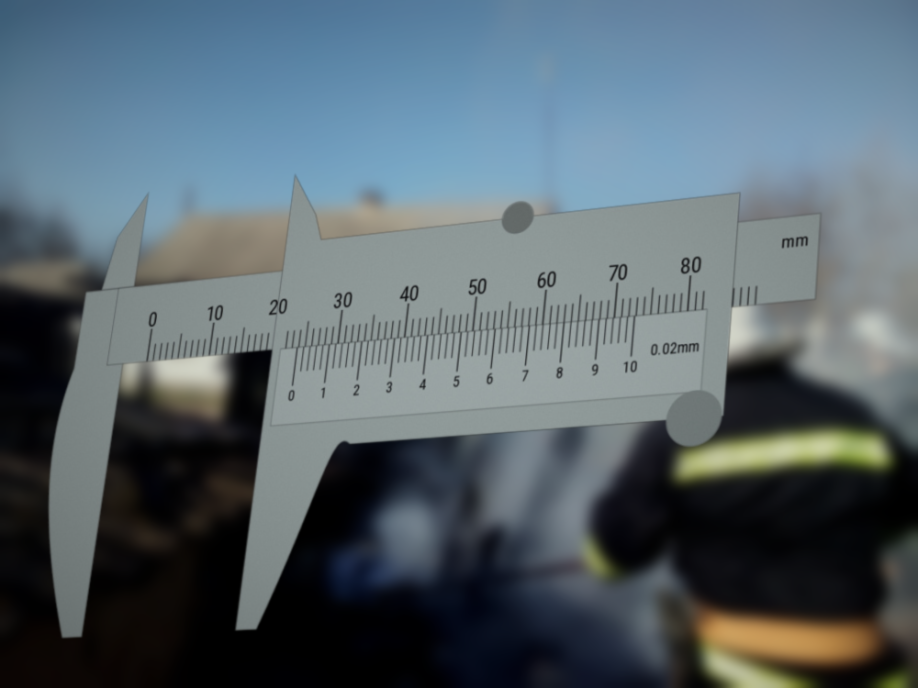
**23.8** mm
